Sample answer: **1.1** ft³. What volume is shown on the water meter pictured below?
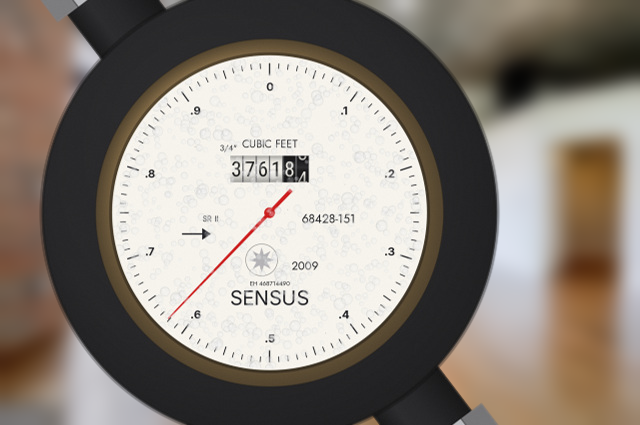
**376183.62** ft³
